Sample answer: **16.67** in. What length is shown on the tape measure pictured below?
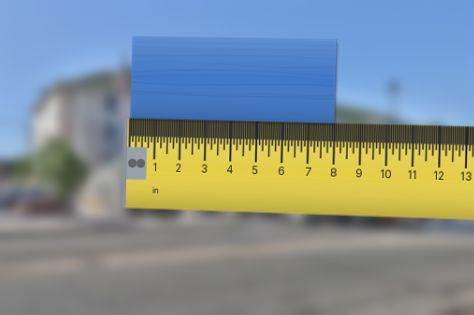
**8** in
